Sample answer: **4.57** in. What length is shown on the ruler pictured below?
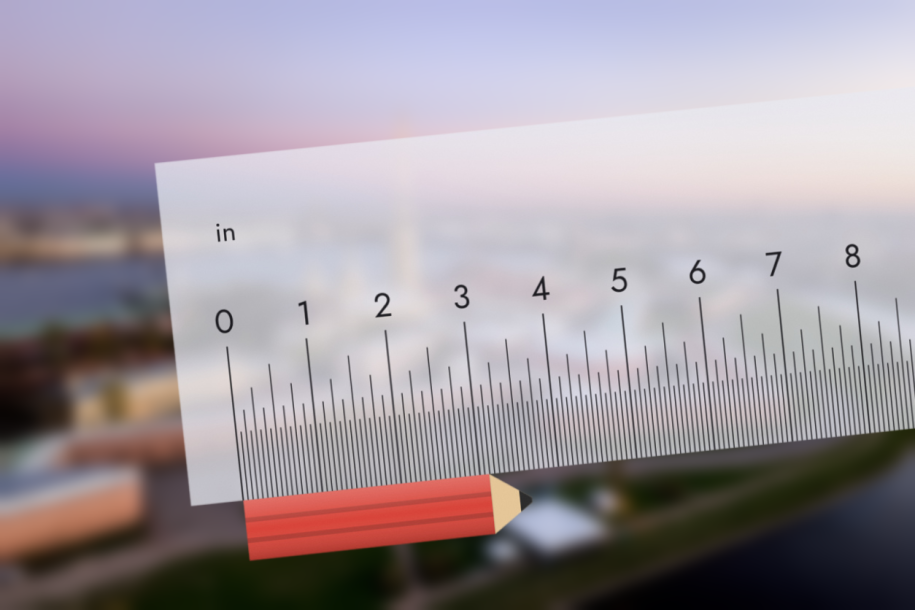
**3.625** in
